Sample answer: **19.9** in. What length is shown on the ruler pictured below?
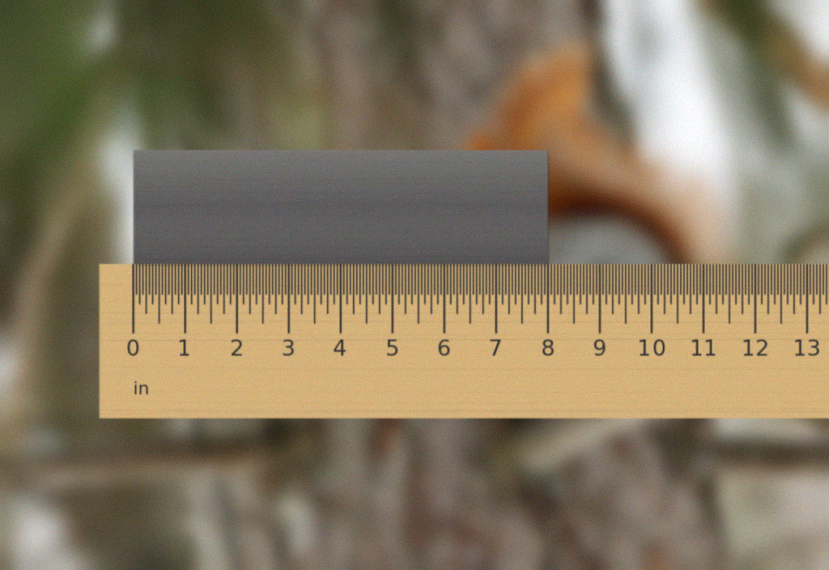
**8** in
